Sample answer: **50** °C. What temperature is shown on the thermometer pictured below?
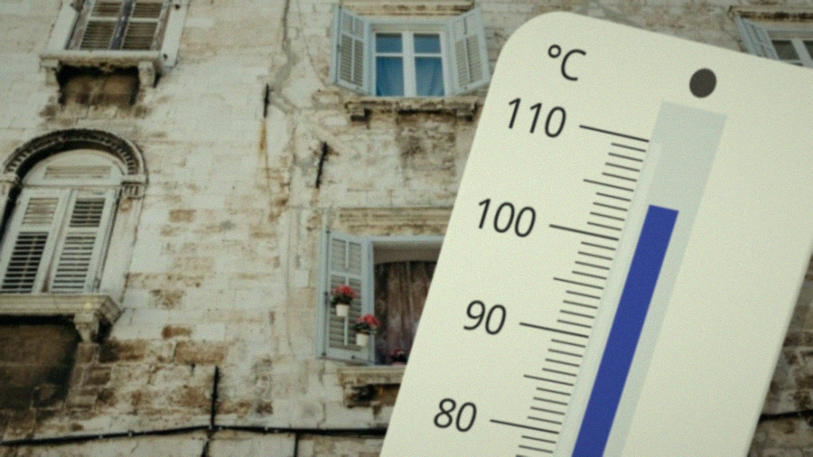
**104** °C
